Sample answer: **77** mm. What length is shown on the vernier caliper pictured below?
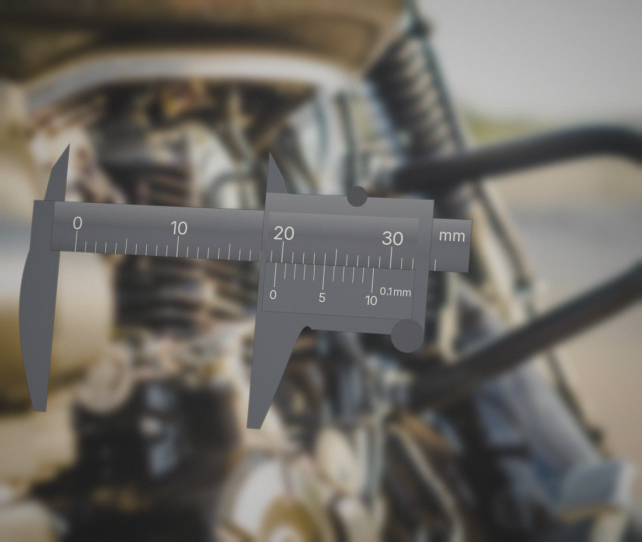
**19.5** mm
